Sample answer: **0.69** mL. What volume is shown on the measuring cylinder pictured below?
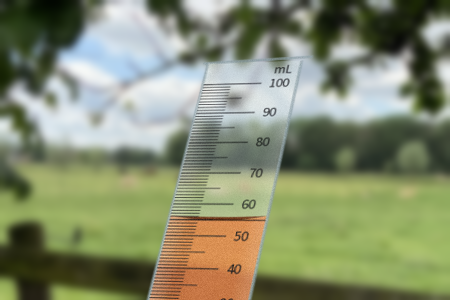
**55** mL
